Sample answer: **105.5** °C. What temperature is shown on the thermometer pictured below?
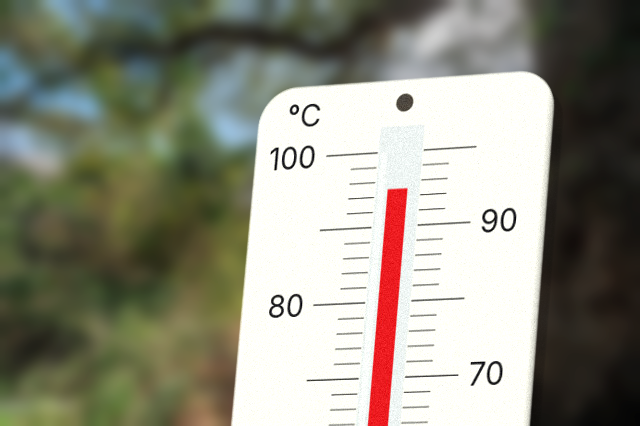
**95** °C
